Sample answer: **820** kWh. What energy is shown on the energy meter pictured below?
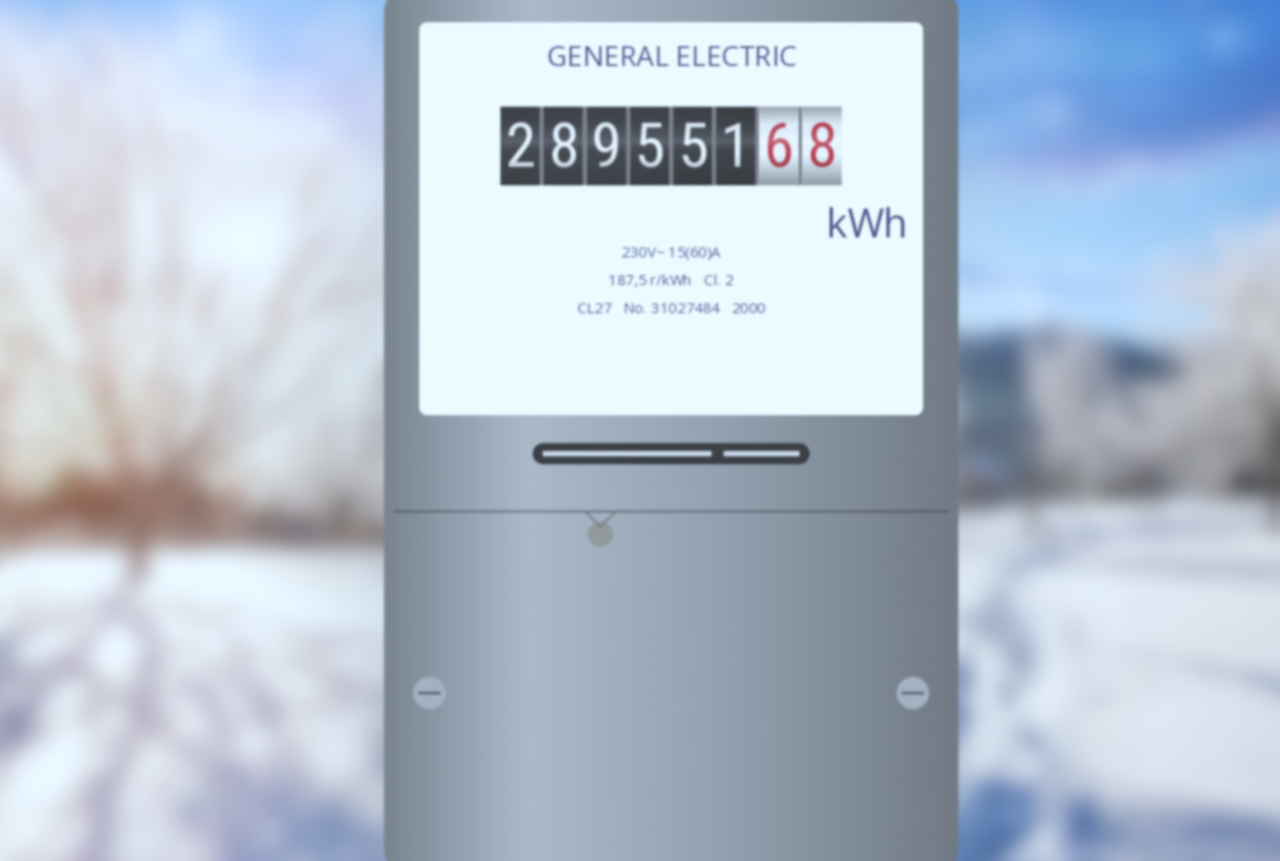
**289551.68** kWh
